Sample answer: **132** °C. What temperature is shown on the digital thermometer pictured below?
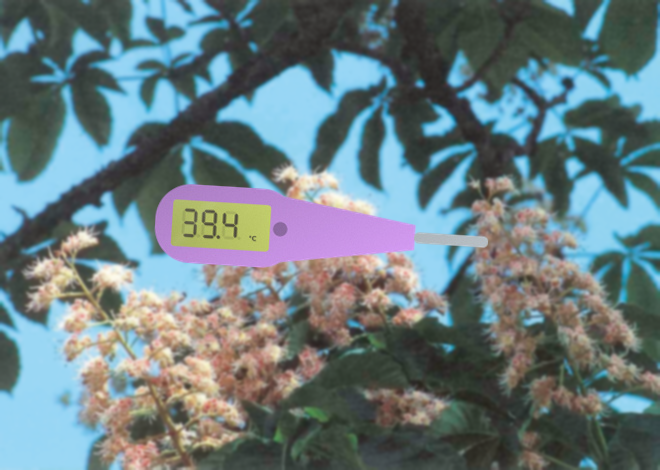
**39.4** °C
